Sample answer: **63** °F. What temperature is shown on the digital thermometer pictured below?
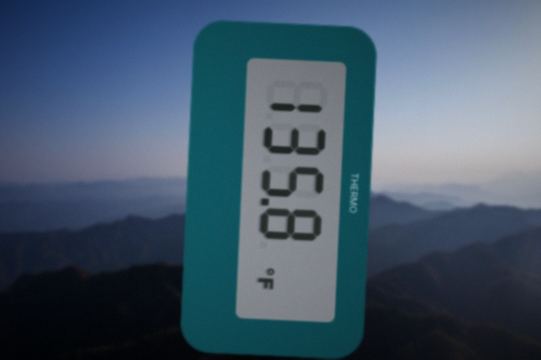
**135.8** °F
